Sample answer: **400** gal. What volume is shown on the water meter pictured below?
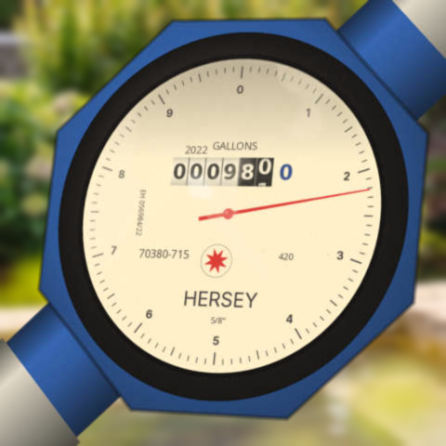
**9802.2** gal
